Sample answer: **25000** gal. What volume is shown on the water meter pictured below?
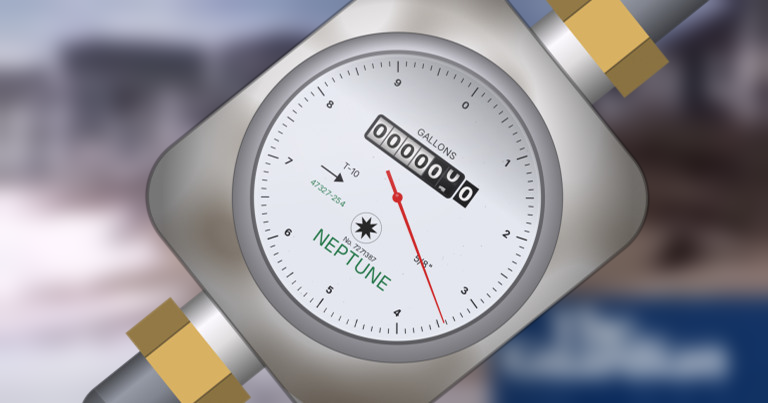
**3.4** gal
